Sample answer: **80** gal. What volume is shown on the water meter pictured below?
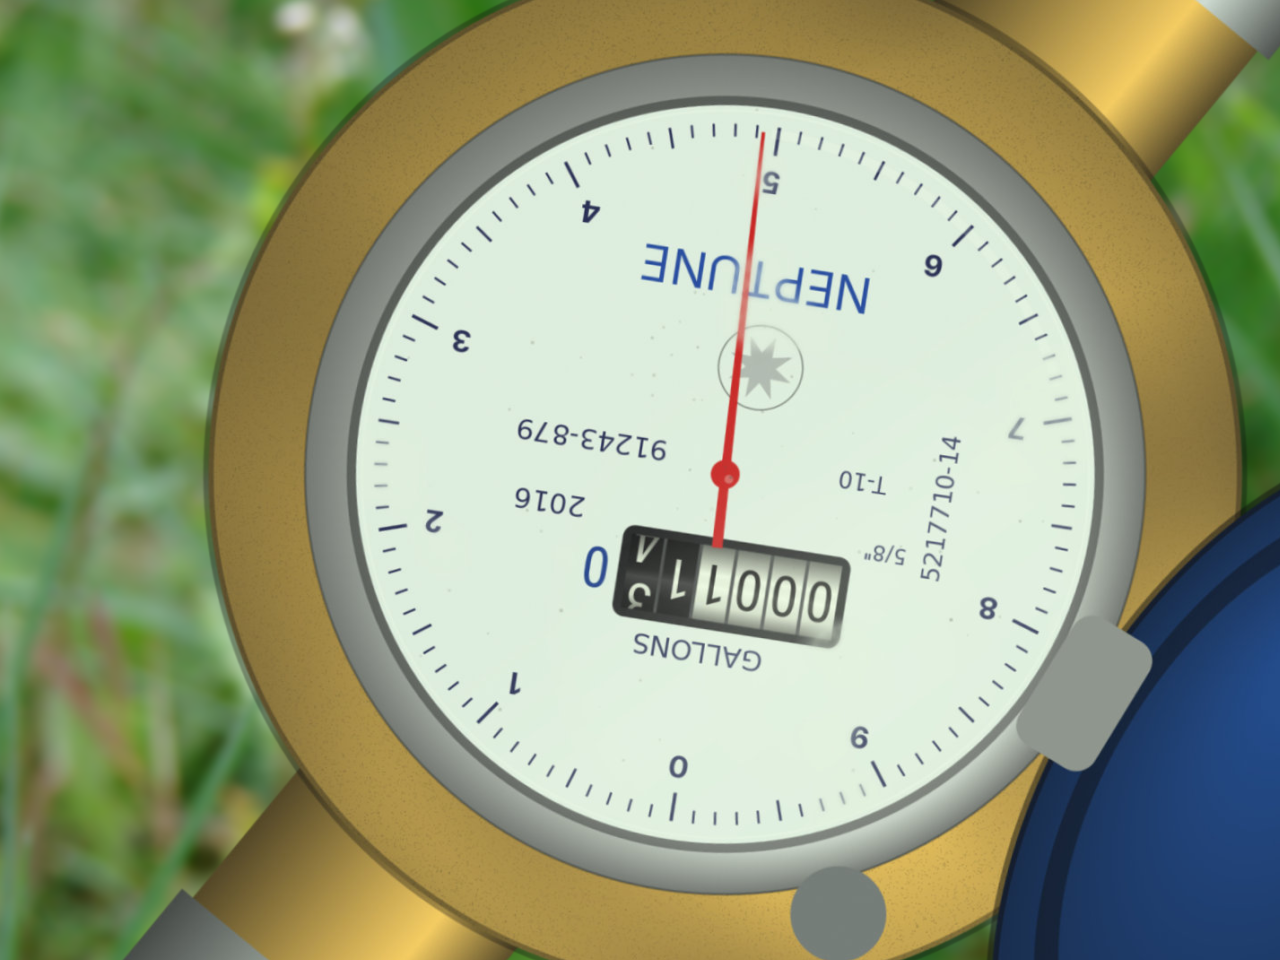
**1134.9** gal
